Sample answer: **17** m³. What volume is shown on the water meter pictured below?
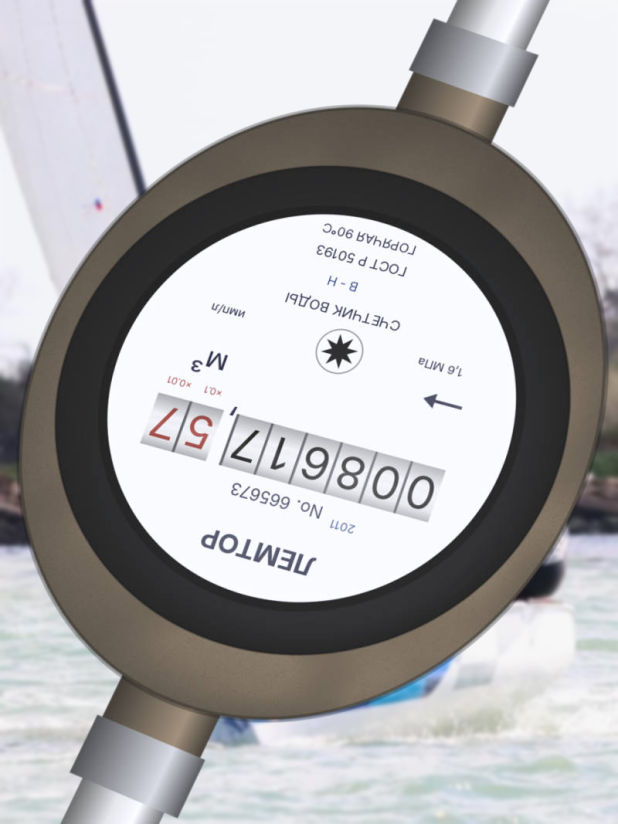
**8617.57** m³
